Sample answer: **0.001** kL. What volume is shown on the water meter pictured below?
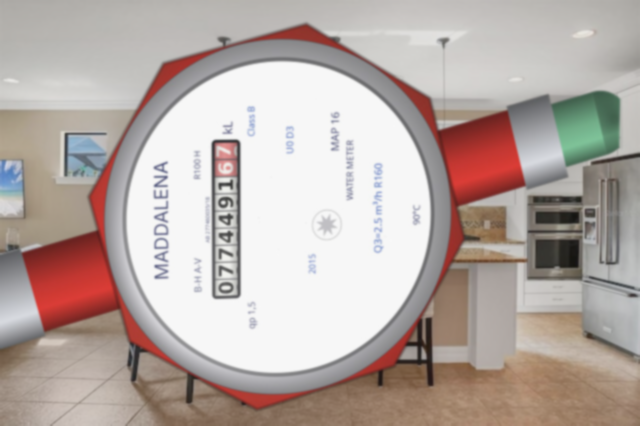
**774491.67** kL
